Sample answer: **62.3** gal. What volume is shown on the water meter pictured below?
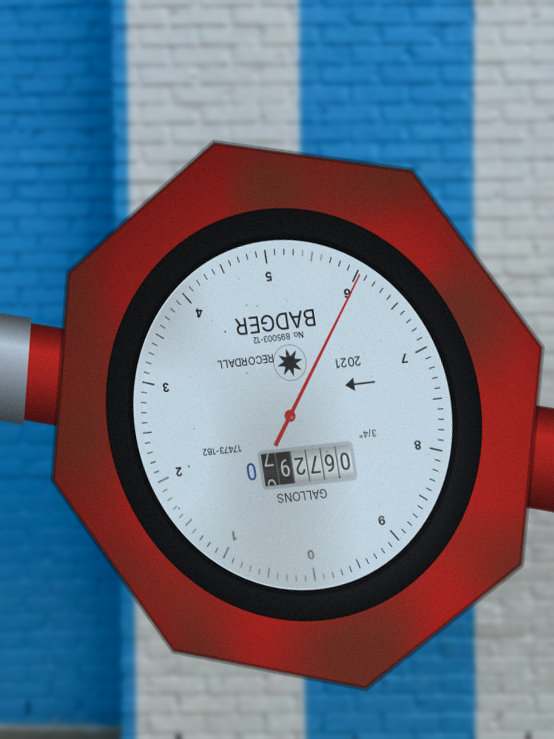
**672966.0** gal
